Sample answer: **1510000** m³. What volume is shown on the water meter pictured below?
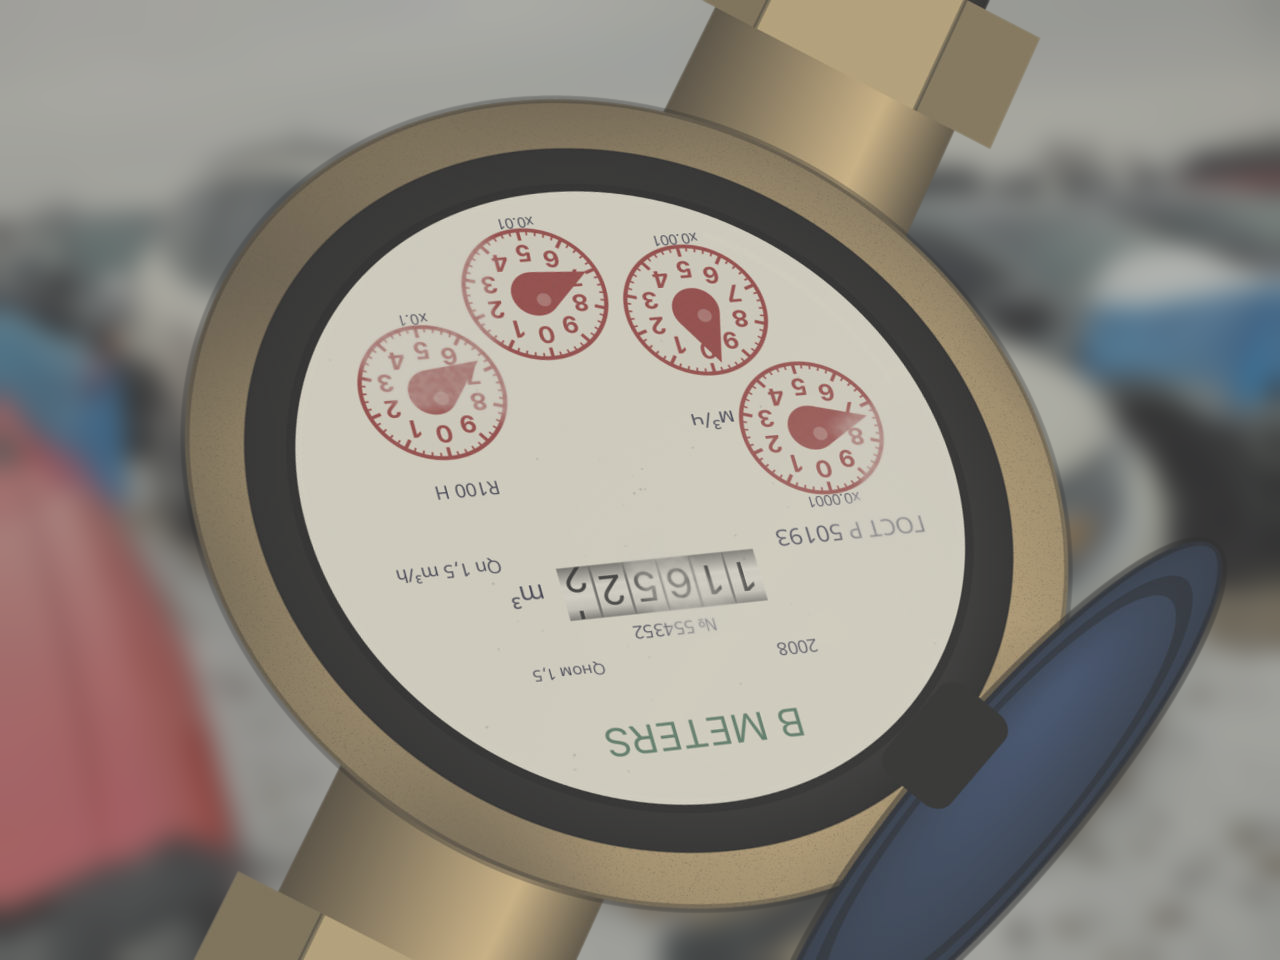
**116521.6697** m³
